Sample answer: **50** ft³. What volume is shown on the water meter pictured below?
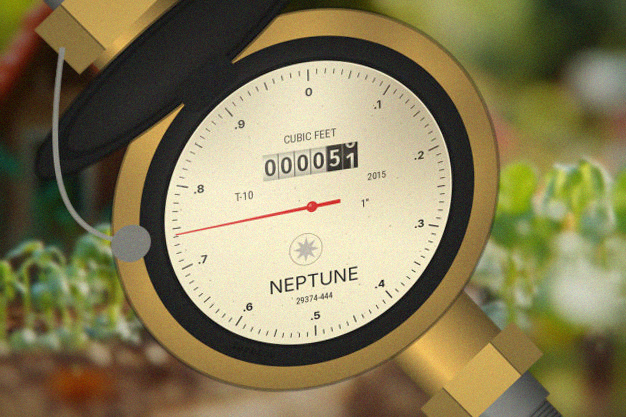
**50.74** ft³
